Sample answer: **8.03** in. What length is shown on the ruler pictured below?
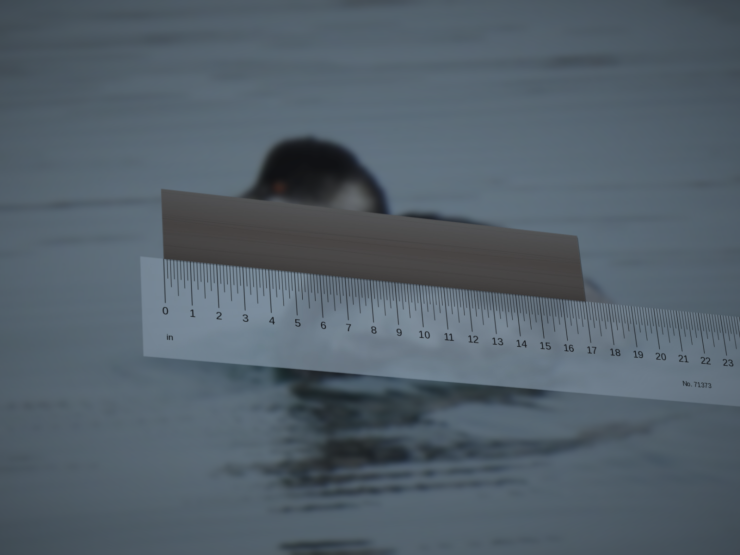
**17** in
